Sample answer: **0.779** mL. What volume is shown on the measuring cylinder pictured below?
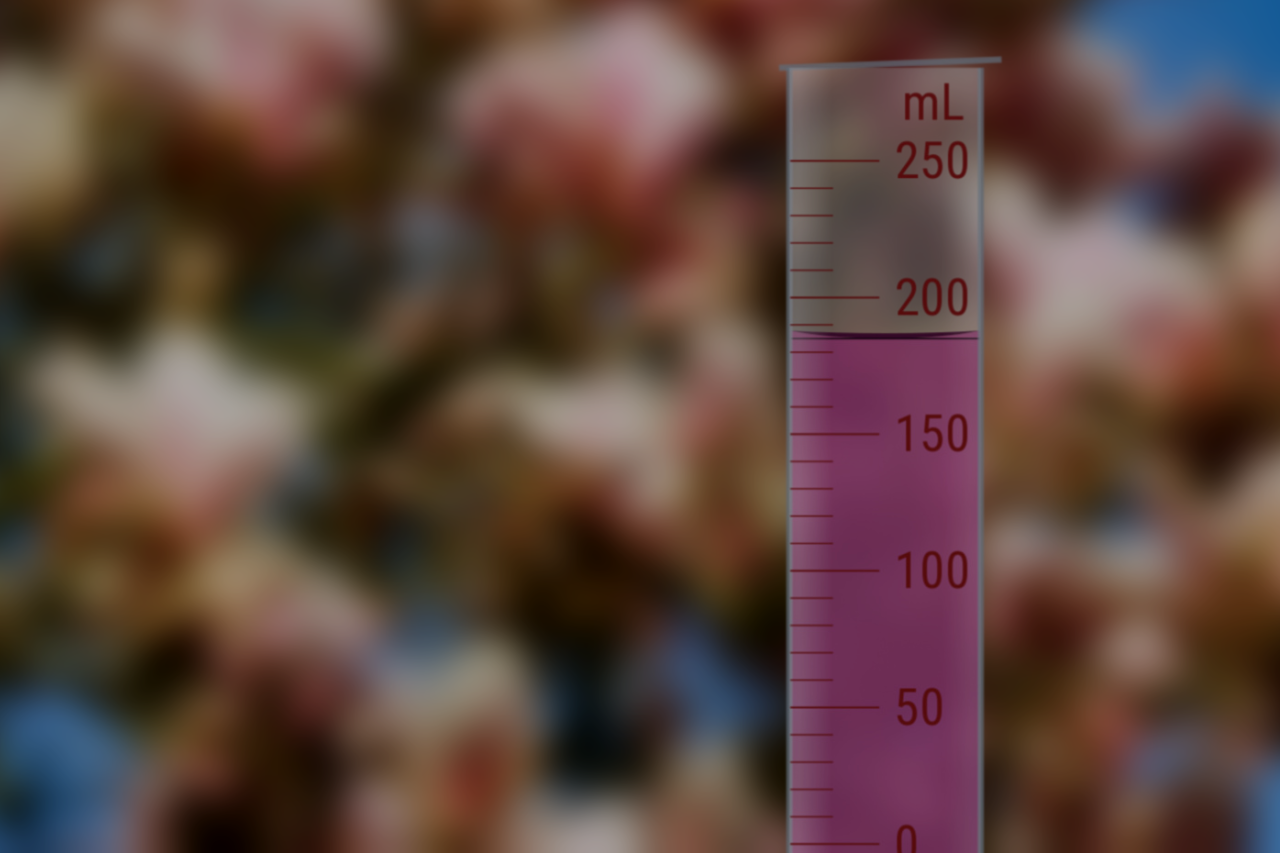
**185** mL
